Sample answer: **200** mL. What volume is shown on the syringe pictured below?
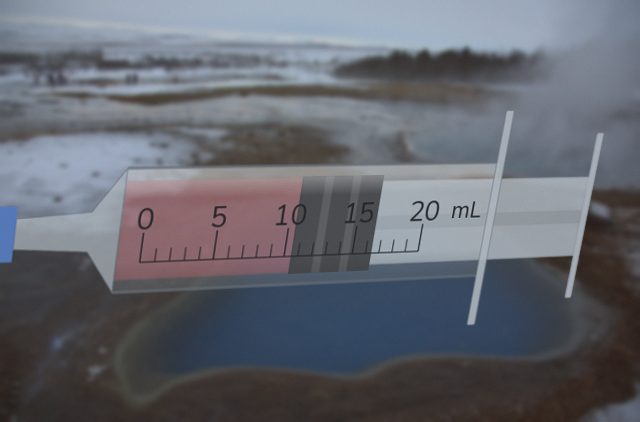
**10.5** mL
